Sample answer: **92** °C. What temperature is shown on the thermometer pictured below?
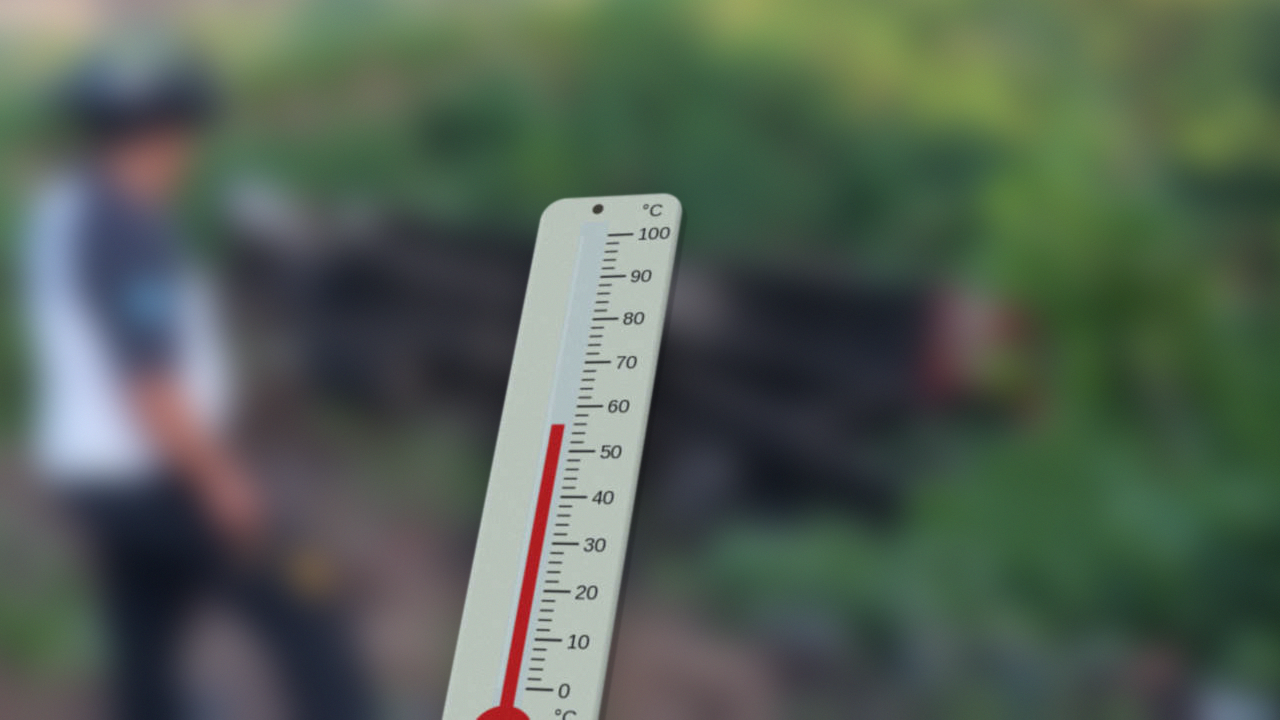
**56** °C
